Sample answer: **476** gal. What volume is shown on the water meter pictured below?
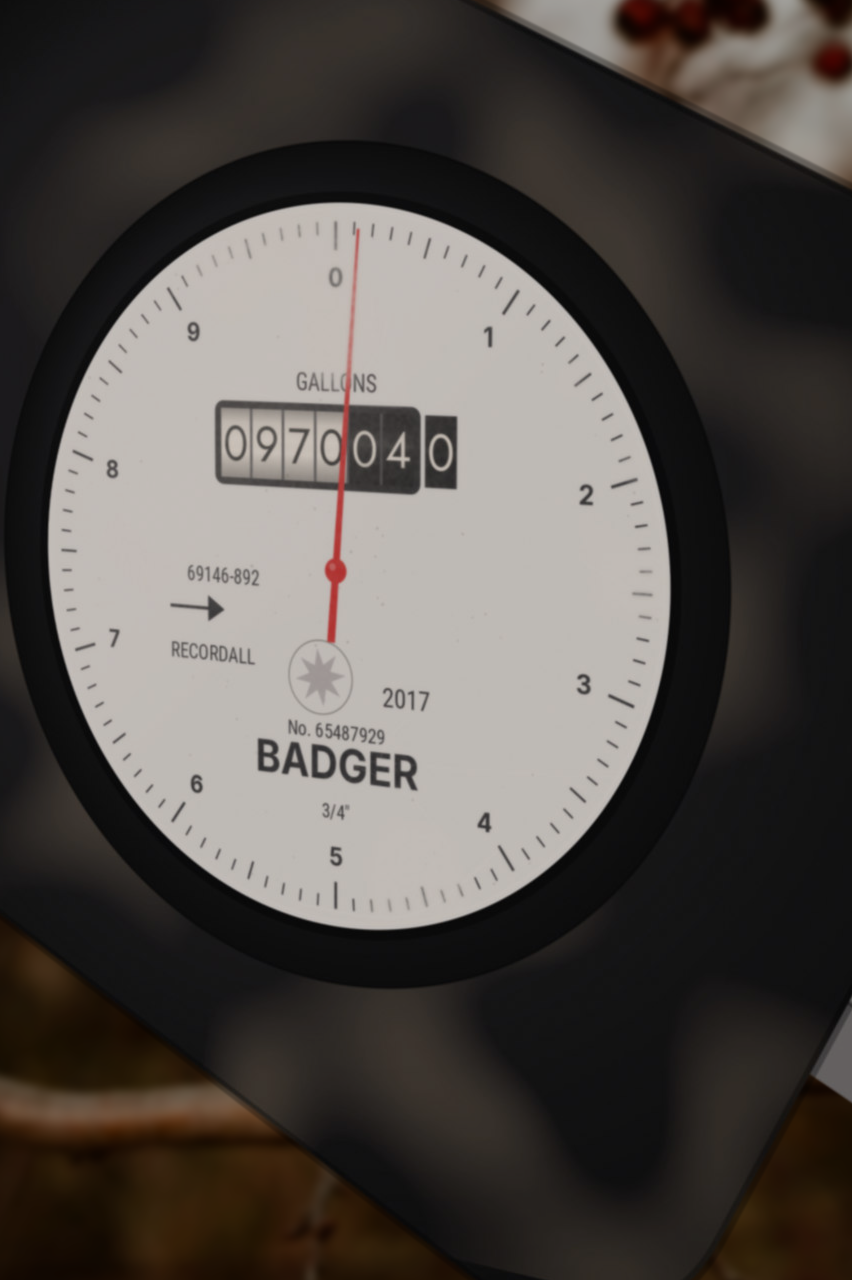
**970040.1** gal
